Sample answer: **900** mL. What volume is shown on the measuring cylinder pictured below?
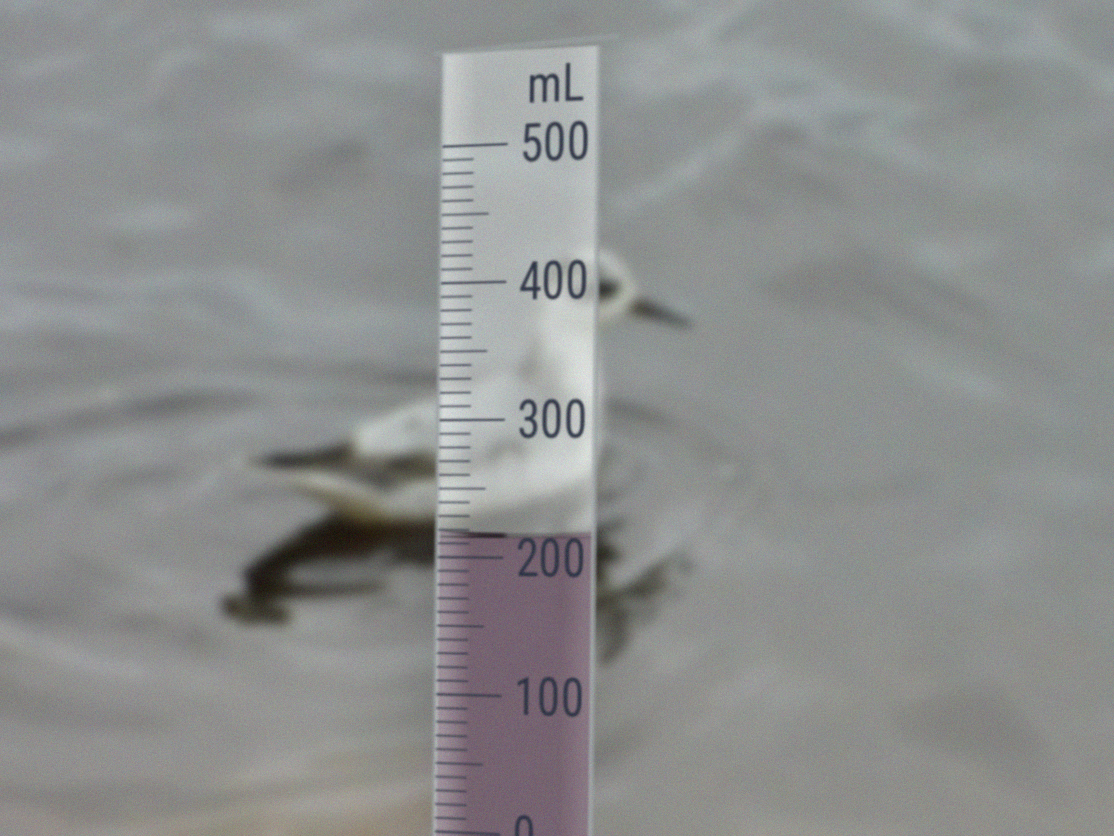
**215** mL
